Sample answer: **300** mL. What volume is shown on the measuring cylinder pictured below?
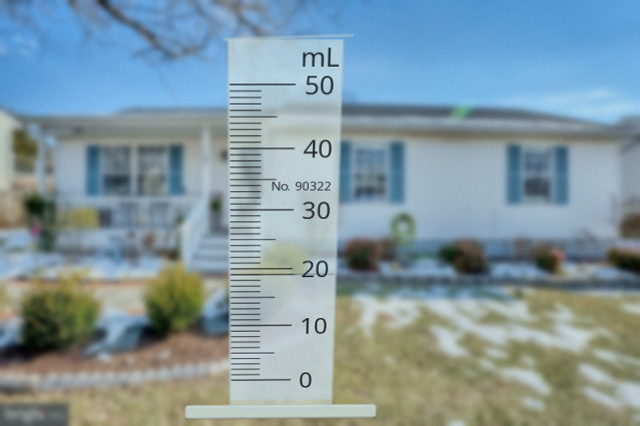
**19** mL
